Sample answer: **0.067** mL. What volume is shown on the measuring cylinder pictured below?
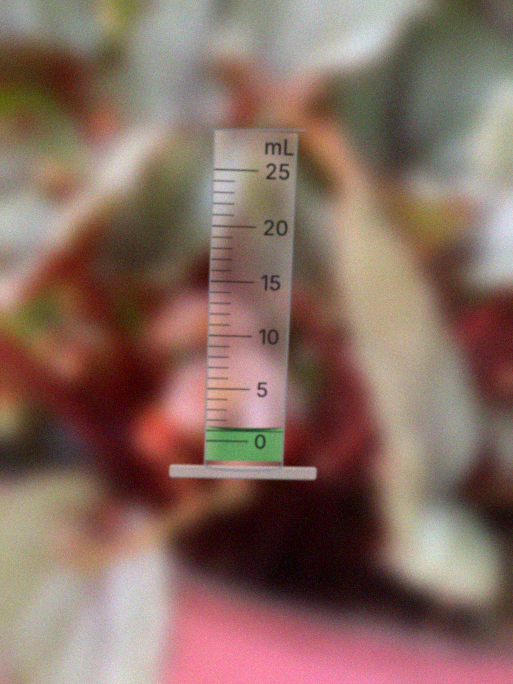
**1** mL
